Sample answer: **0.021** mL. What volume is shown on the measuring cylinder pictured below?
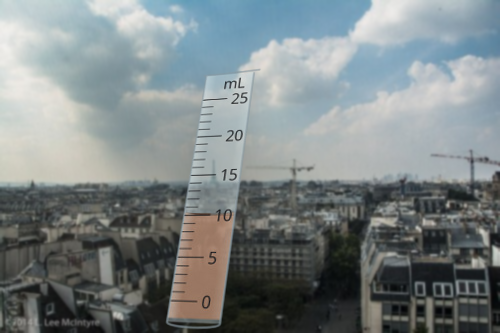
**10** mL
